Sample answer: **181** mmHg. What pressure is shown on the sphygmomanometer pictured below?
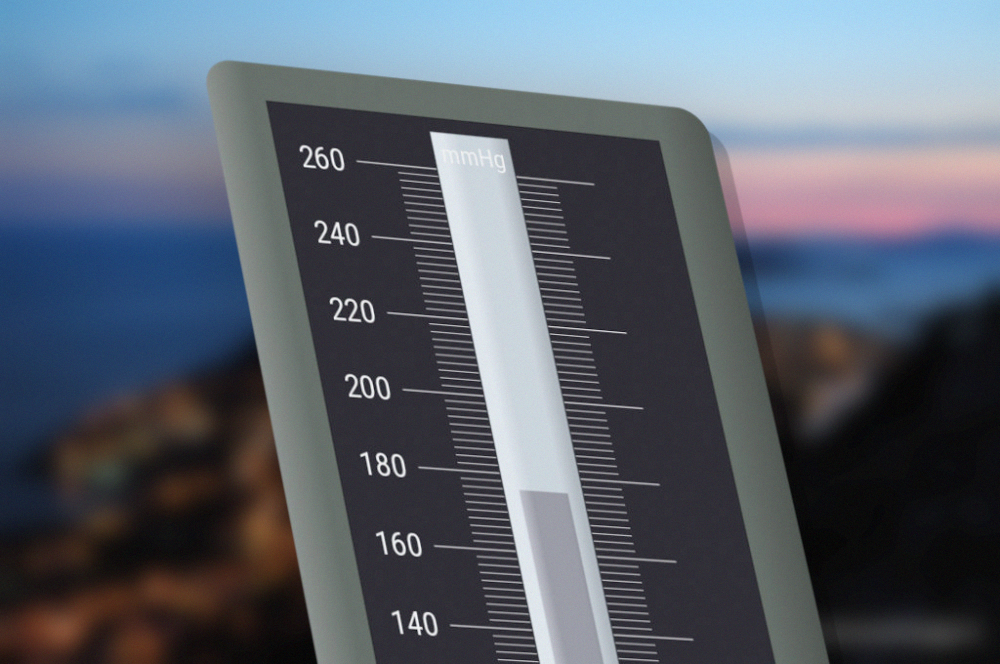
**176** mmHg
